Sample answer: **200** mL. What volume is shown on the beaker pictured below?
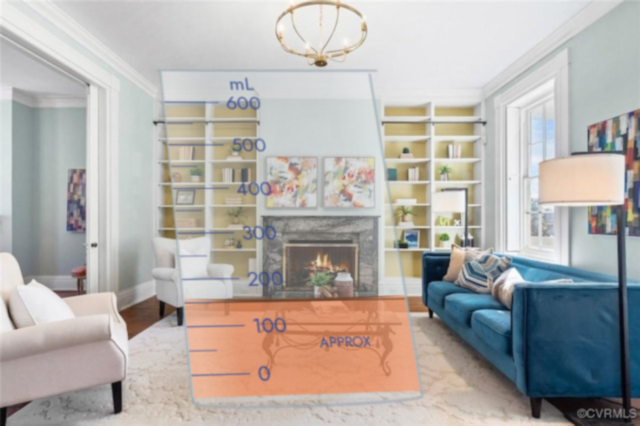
**150** mL
